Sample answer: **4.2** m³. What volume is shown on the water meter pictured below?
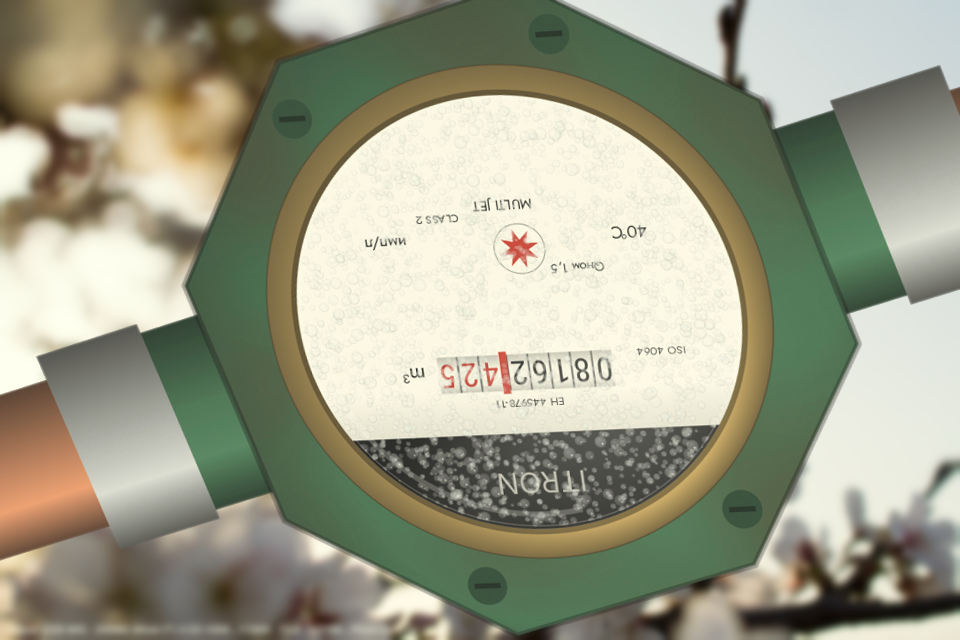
**8162.425** m³
